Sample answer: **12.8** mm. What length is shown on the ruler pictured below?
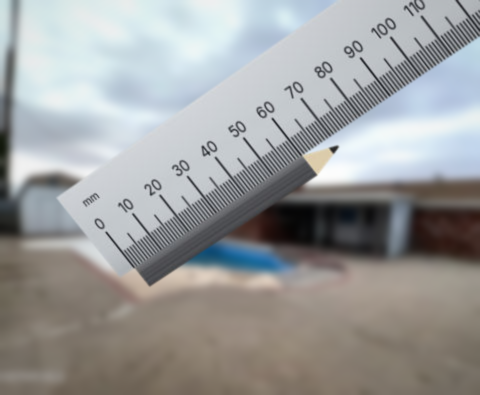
**70** mm
